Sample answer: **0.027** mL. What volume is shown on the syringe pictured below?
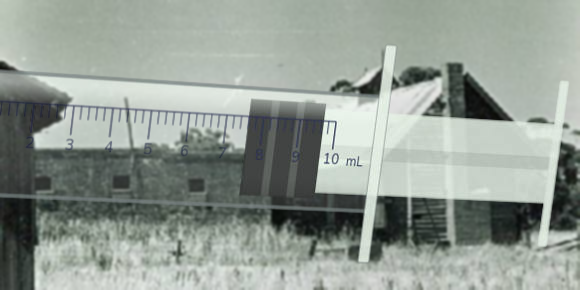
**7.6** mL
